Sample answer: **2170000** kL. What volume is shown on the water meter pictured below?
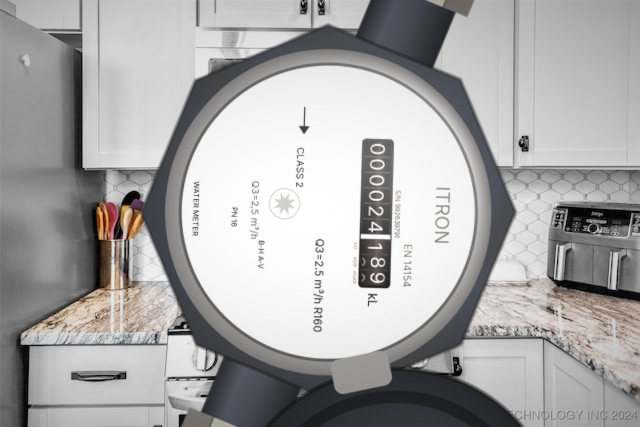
**24.189** kL
